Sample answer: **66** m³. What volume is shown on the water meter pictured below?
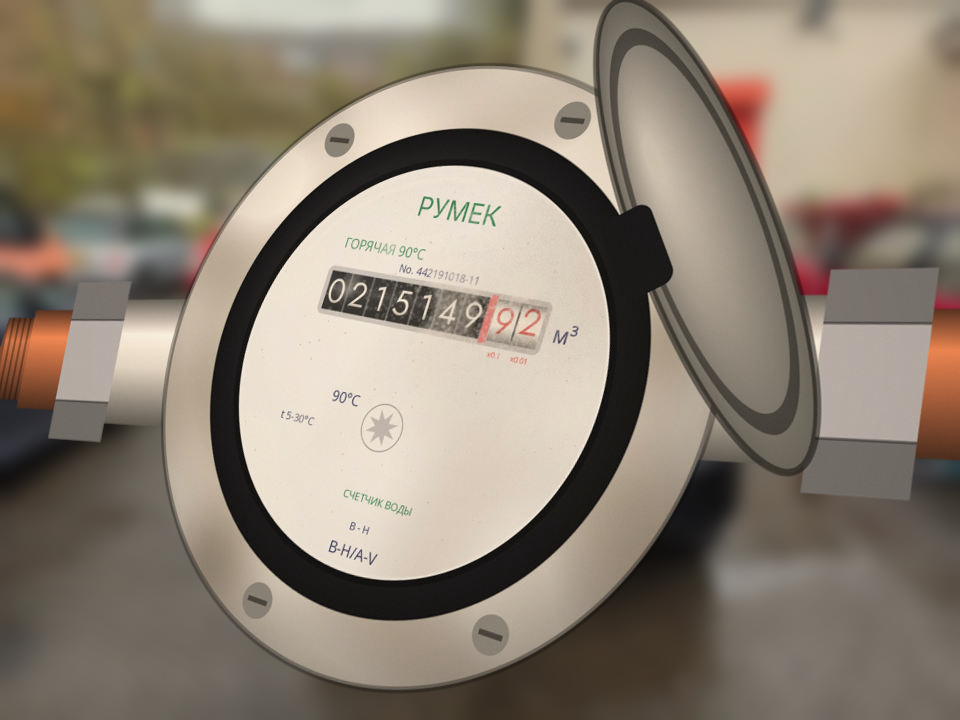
**215149.92** m³
